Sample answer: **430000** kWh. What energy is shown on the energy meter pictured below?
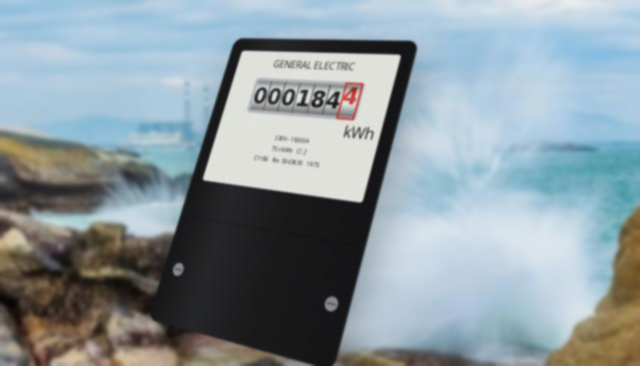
**184.4** kWh
